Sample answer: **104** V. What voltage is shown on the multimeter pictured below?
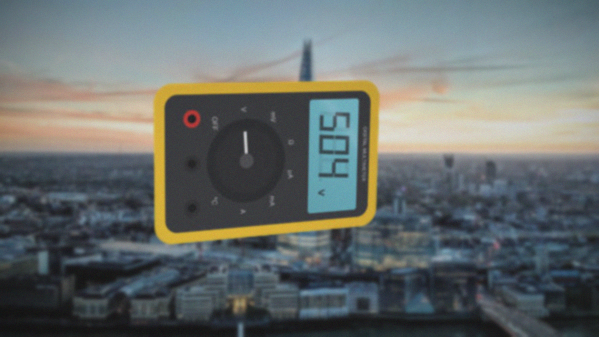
**504** V
